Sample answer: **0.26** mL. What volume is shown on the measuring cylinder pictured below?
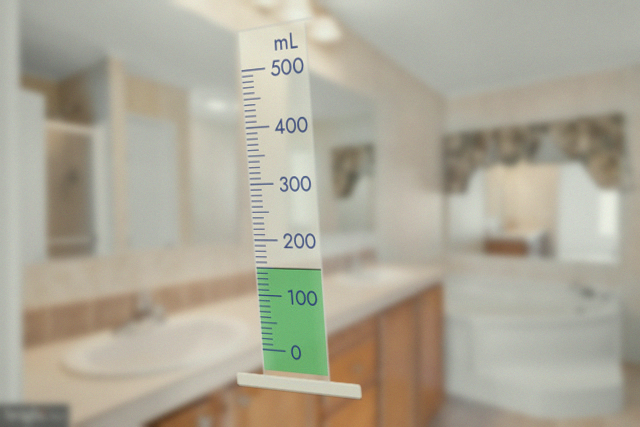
**150** mL
